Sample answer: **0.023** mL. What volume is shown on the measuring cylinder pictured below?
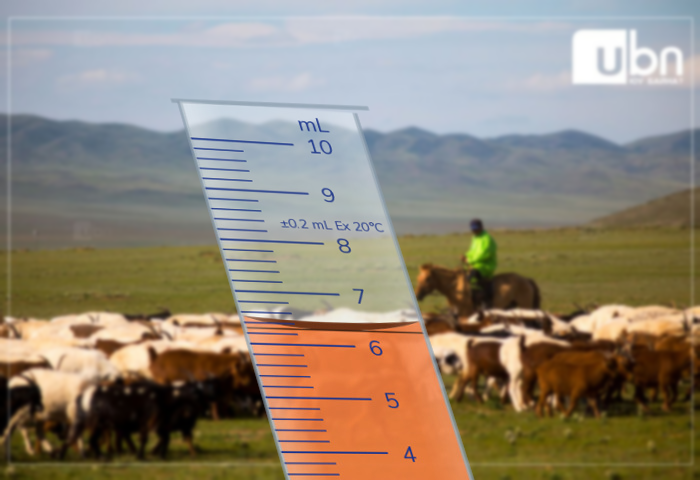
**6.3** mL
